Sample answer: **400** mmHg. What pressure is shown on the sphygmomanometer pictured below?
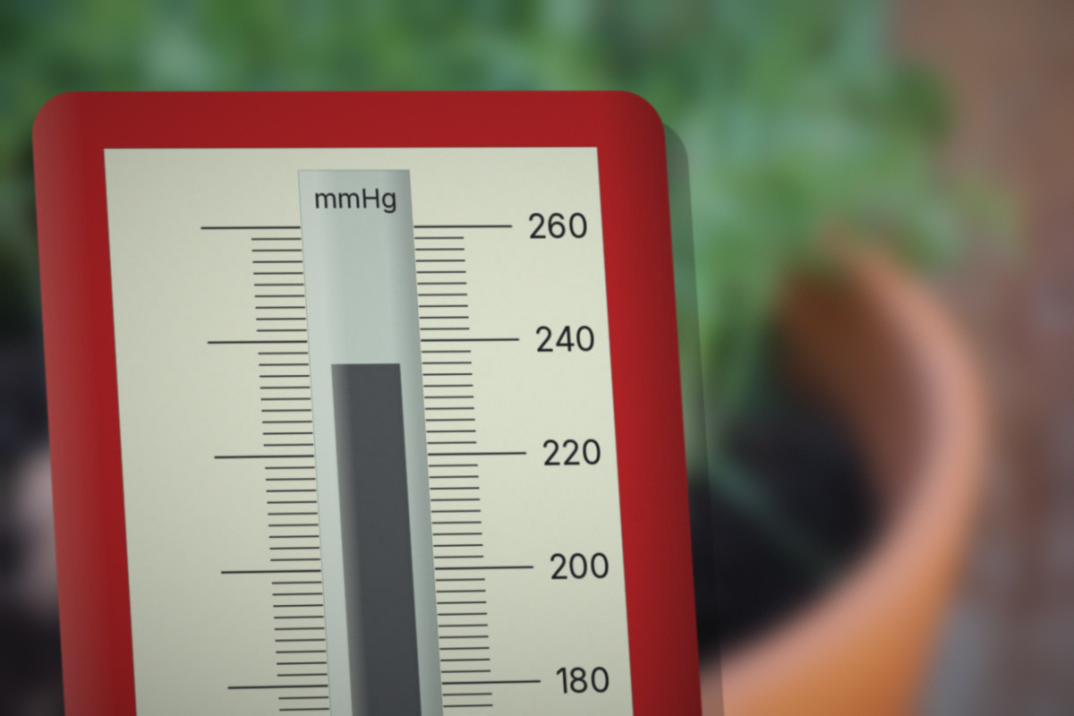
**236** mmHg
